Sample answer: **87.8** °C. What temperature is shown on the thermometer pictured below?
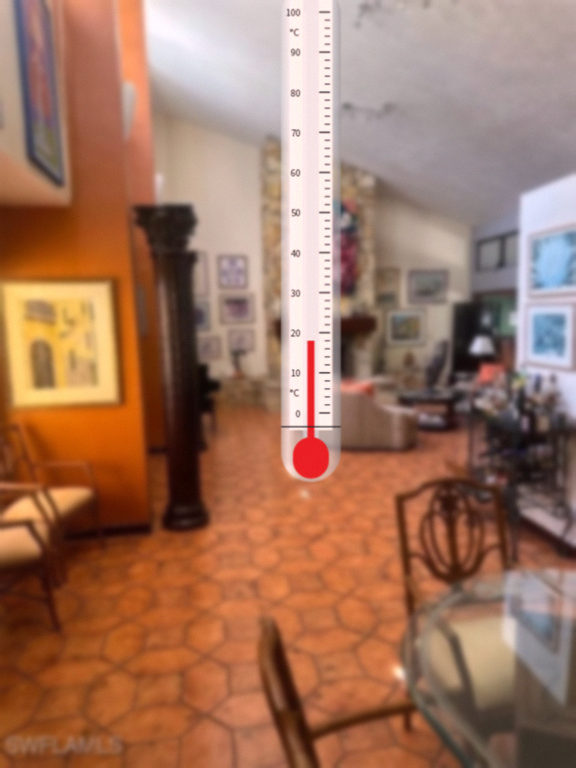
**18** °C
